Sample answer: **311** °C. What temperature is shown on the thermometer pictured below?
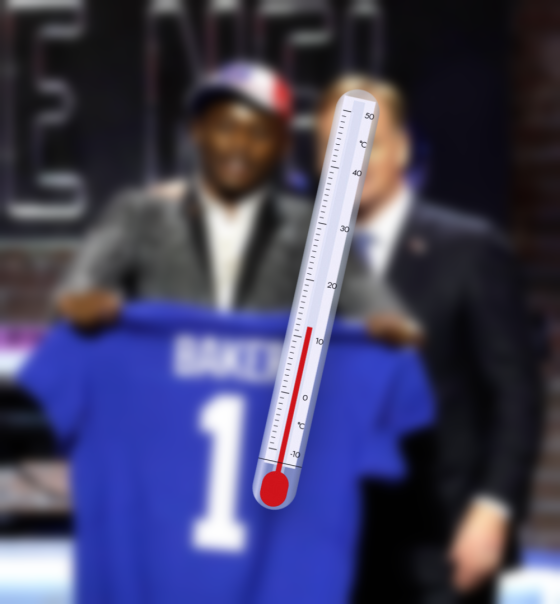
**12** °C
